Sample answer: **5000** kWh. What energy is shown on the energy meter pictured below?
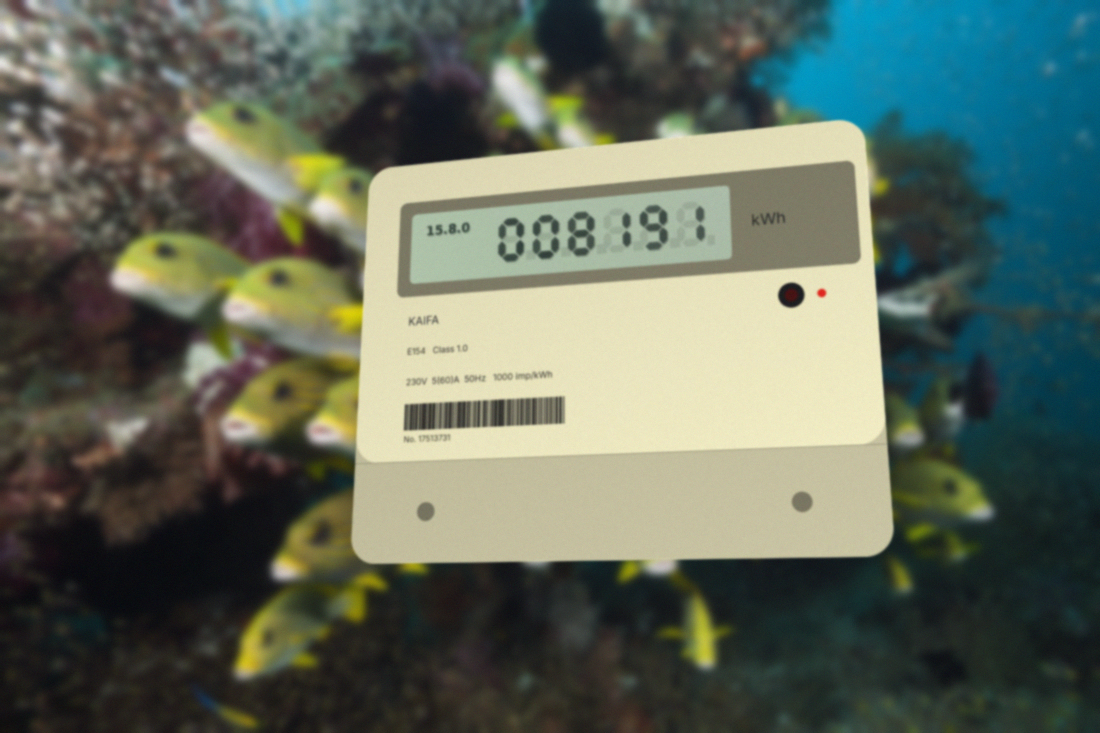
**8191** kWh
